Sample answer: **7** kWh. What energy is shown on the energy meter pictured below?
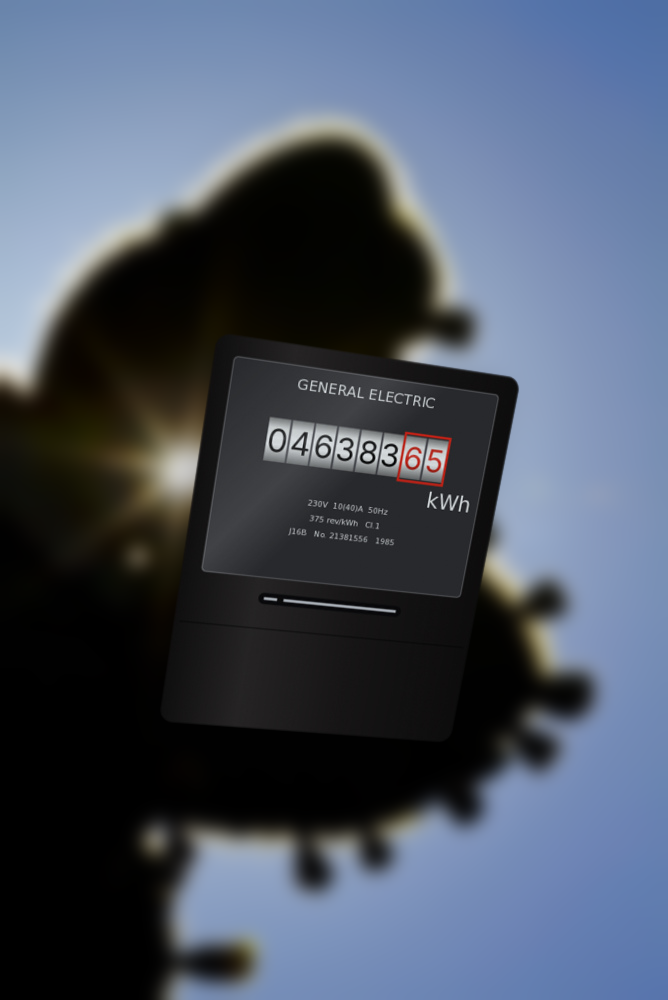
**46383.65** kWh
